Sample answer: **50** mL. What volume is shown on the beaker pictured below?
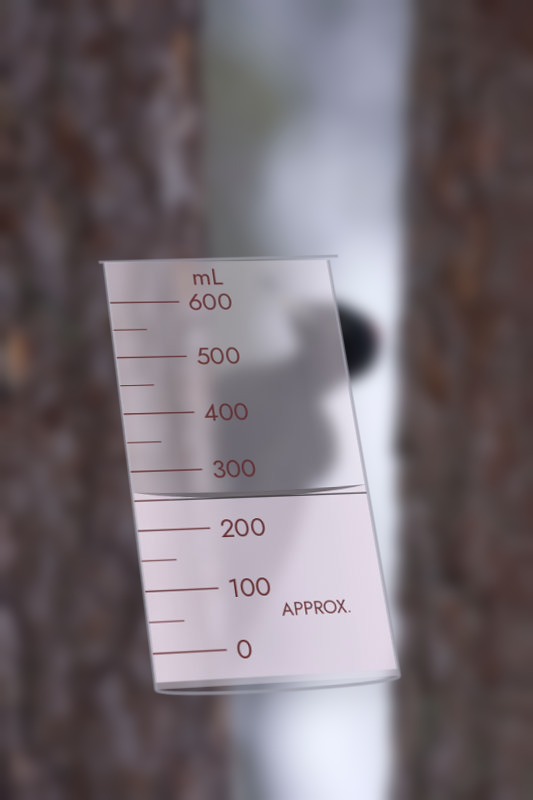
**250** mL
